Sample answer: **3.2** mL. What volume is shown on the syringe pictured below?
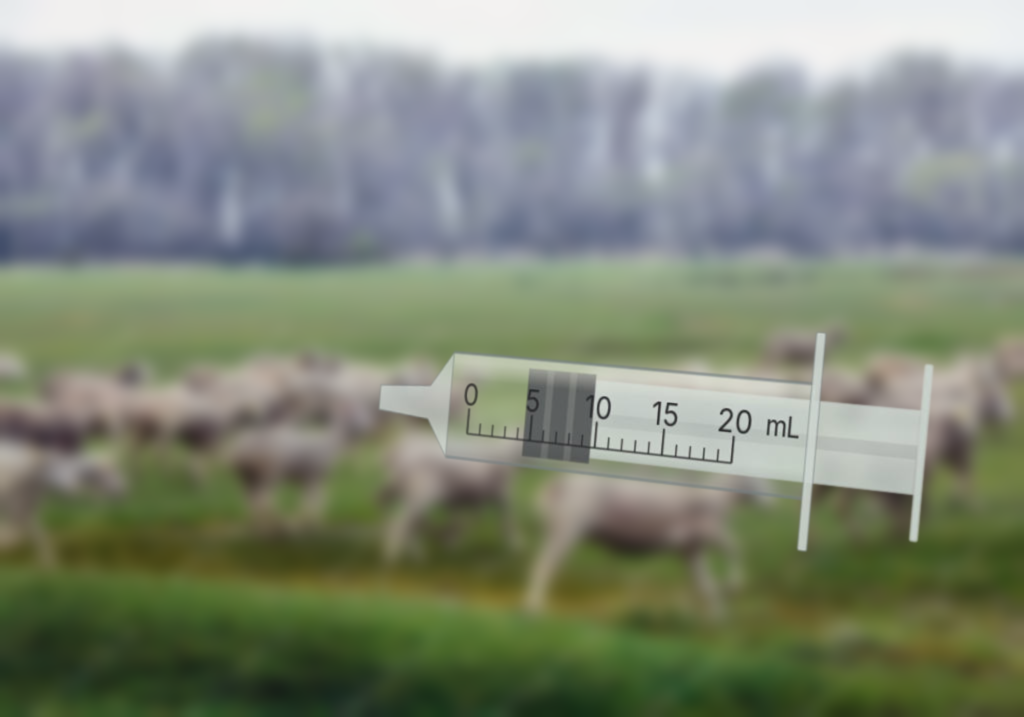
**4.5** mL
